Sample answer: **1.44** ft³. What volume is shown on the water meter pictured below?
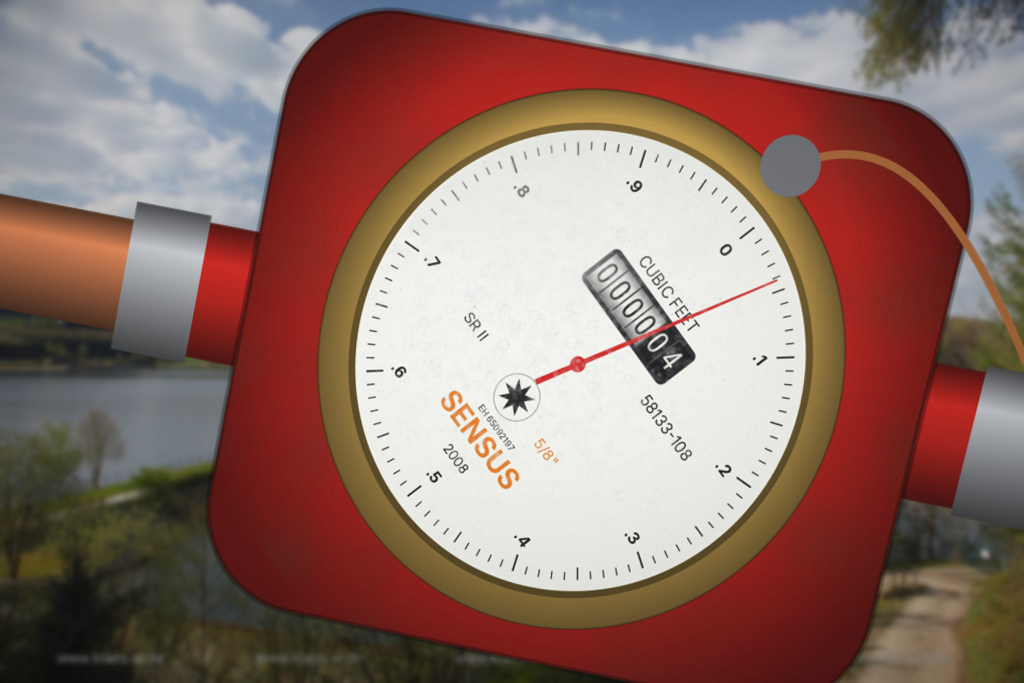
**4.04** ft³
